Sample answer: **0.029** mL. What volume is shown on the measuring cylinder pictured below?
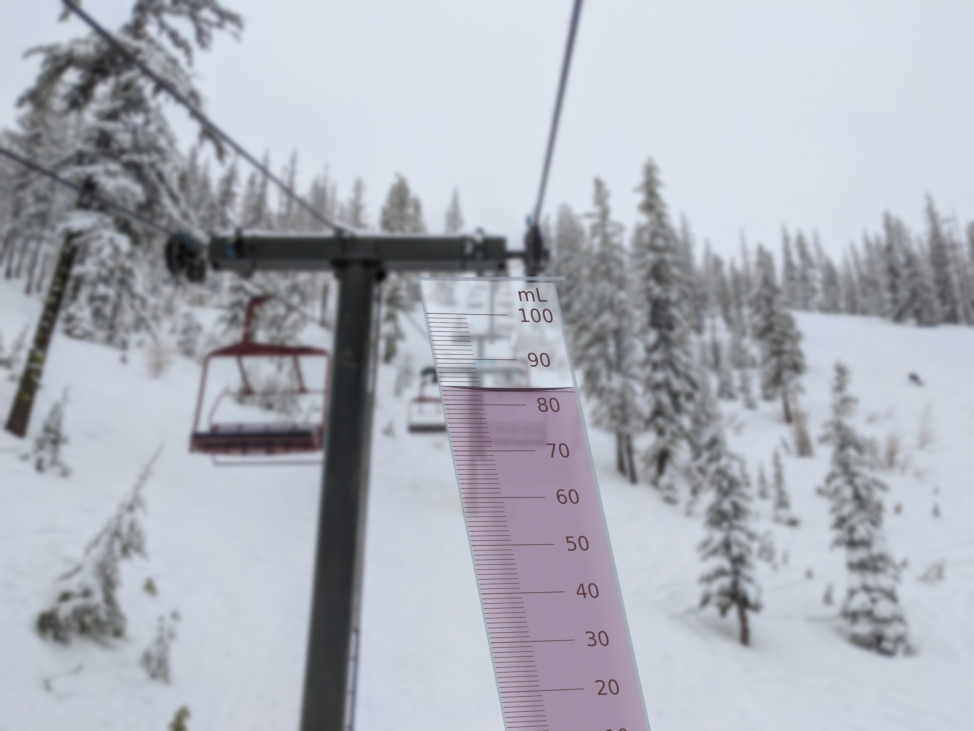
**83** mL
